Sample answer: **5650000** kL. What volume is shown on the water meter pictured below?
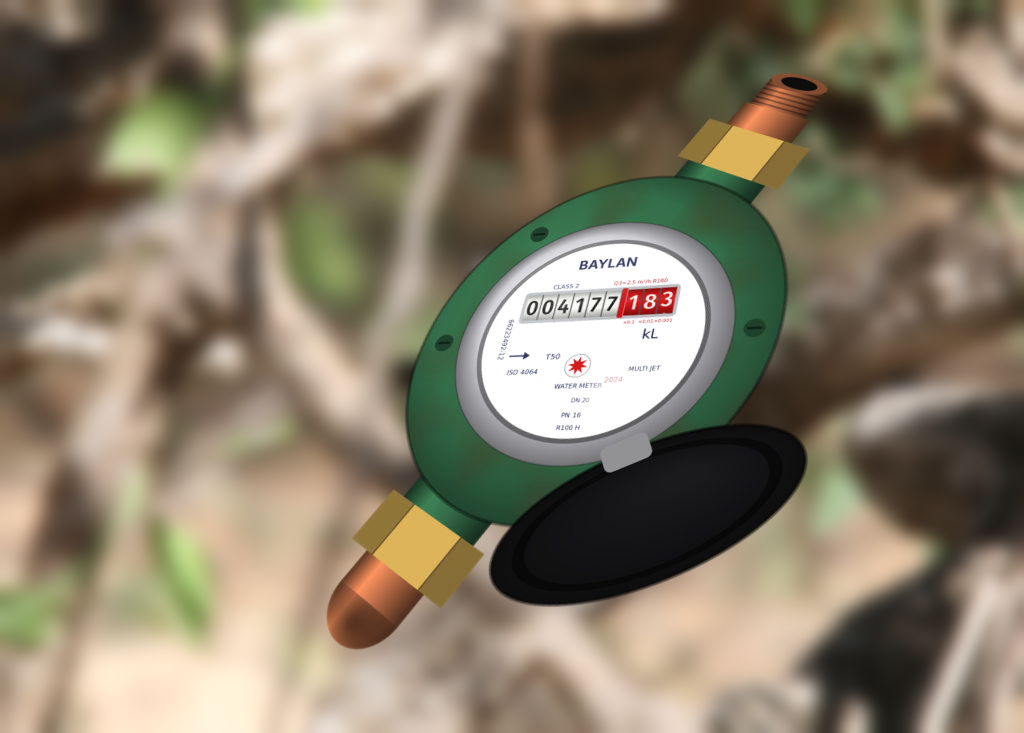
**4177.183** kL
